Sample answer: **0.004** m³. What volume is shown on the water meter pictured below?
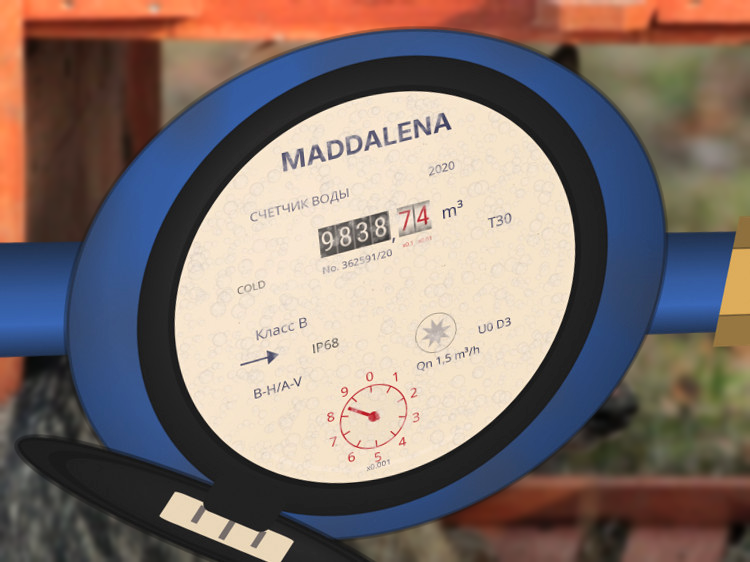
**9838.748** m³
